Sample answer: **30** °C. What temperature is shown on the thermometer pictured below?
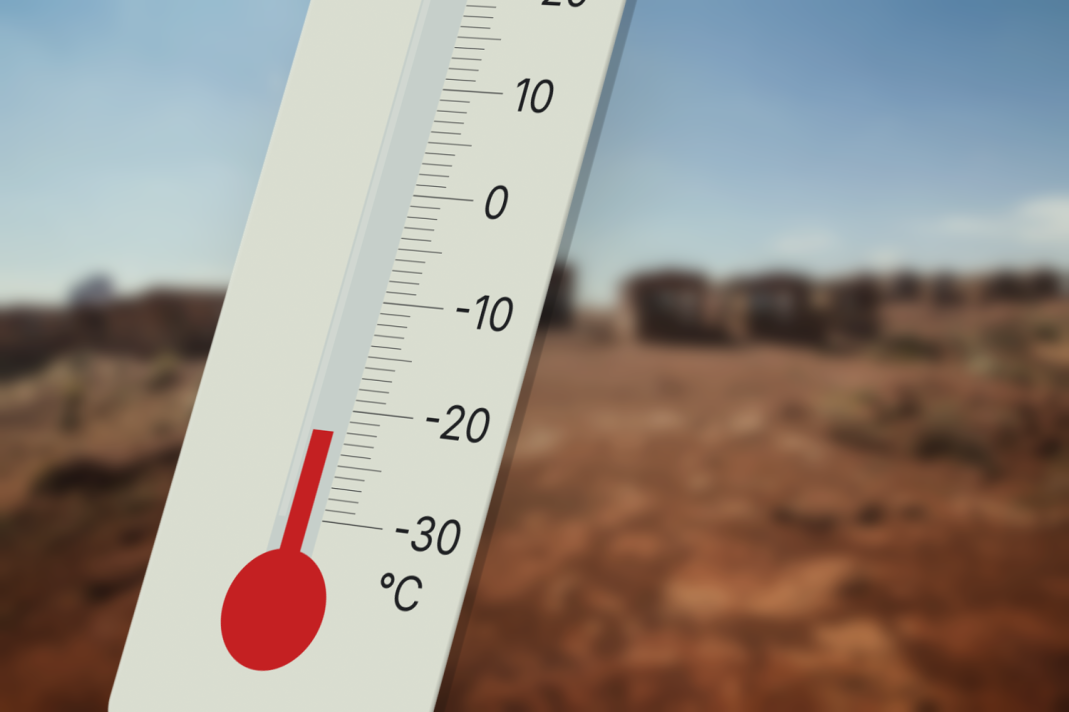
**-22** °C
